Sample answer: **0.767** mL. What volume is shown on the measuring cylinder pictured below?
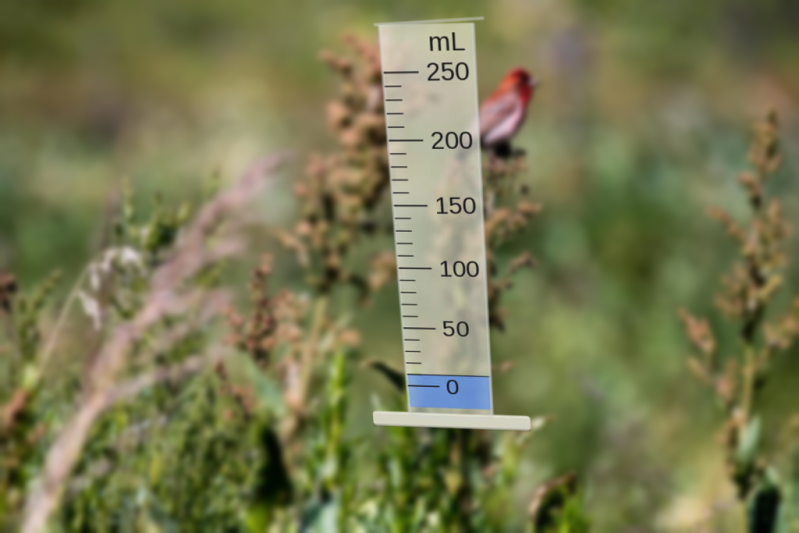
**10** mL
